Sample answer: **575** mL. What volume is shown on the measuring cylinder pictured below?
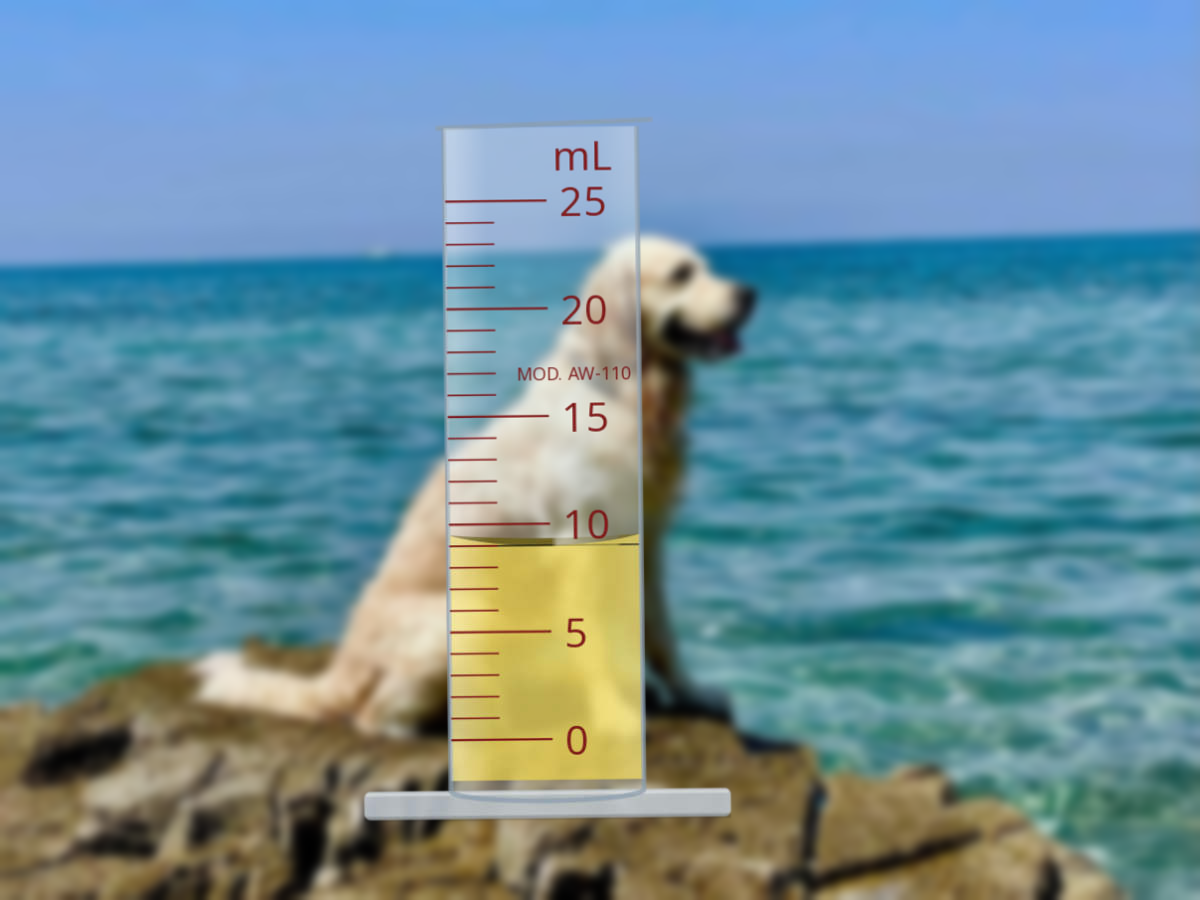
**9** mL
